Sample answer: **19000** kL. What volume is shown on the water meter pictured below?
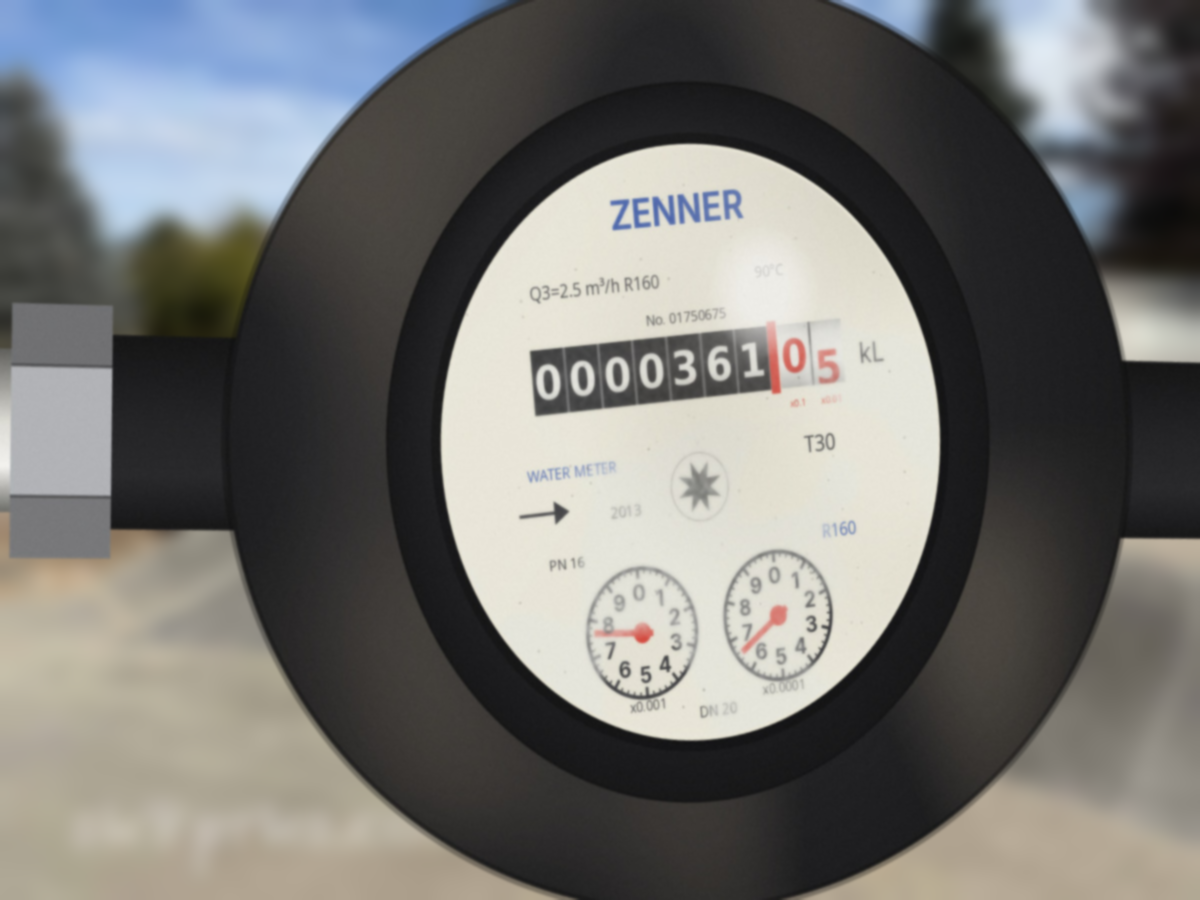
**361.0476** kL
